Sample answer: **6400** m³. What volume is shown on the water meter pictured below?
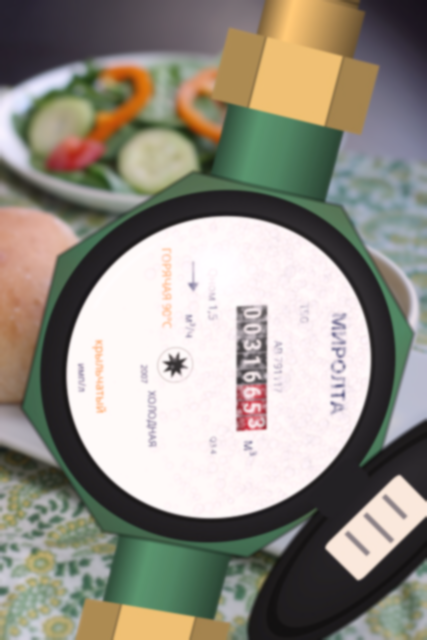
**316.653** m³
